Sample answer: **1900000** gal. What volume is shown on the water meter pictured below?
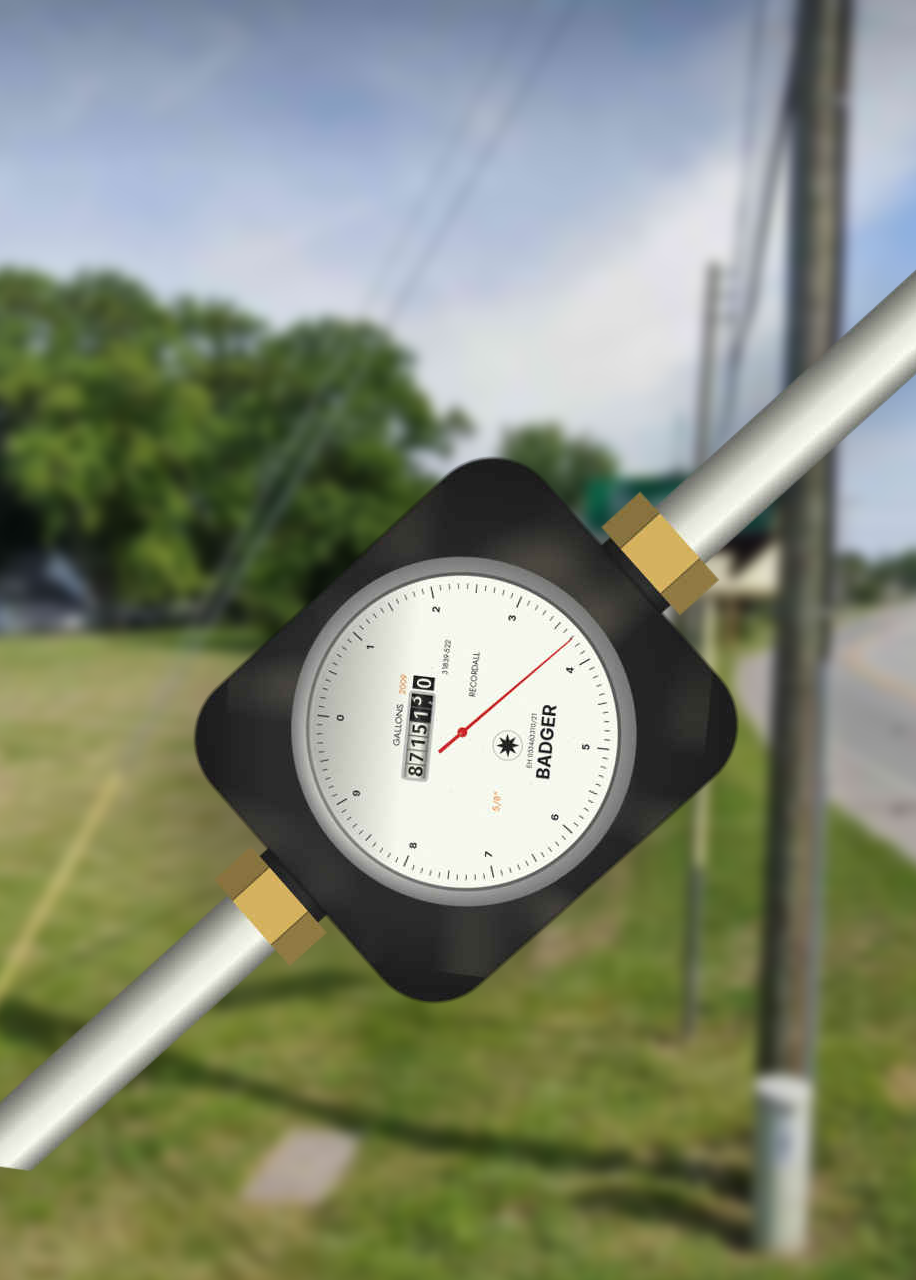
**8715133.7** gal
